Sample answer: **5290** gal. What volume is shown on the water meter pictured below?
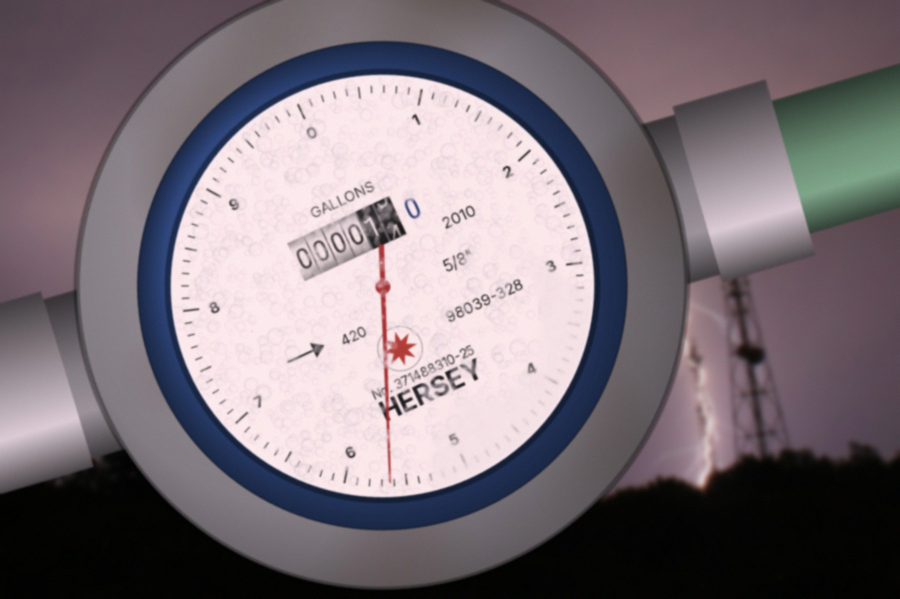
**135.6** gal
